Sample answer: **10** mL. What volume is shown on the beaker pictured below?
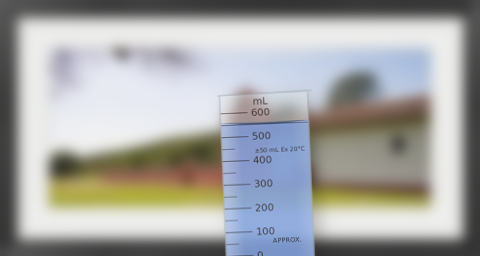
**550** mL
